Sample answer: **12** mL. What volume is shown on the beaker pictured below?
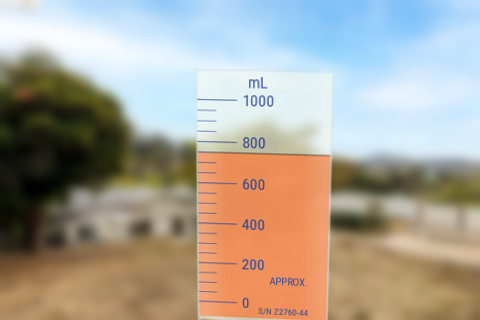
**750** mL
